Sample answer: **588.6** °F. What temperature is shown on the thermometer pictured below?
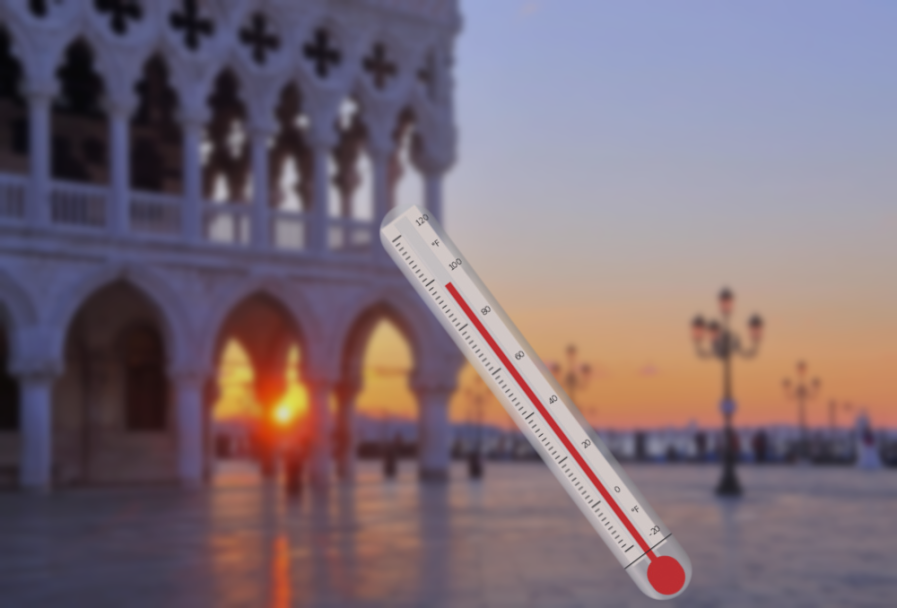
**96** °F
